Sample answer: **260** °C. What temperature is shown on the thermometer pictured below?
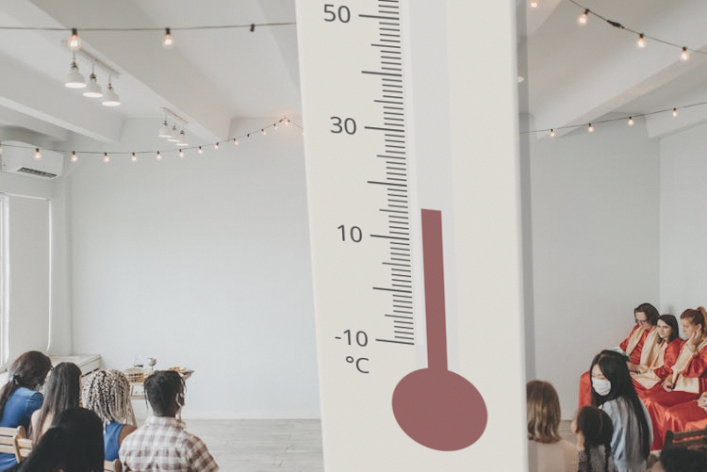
**16** °C
